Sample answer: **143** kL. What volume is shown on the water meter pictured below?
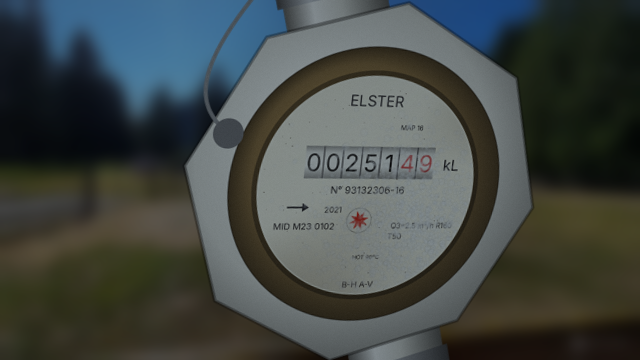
**251.49** kL
